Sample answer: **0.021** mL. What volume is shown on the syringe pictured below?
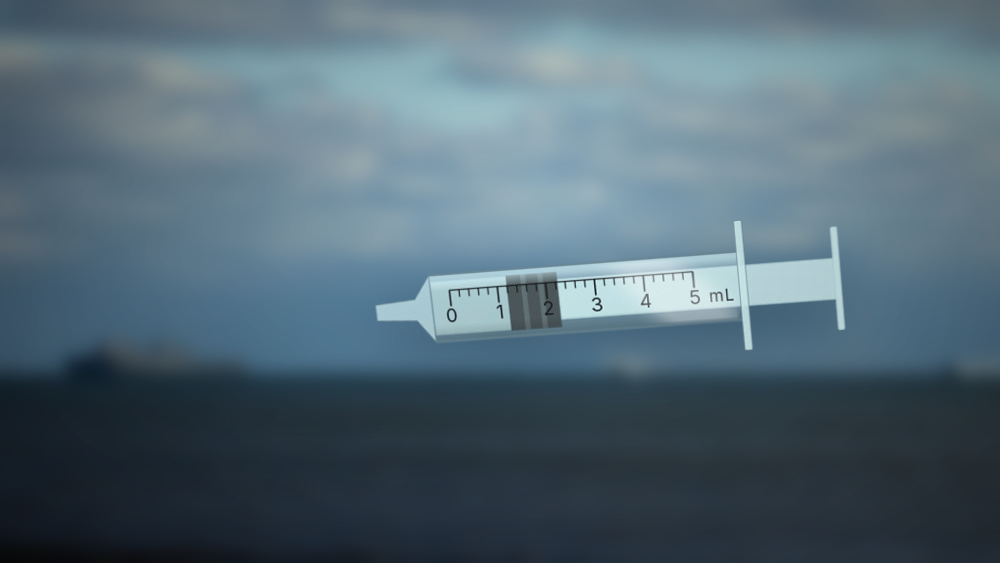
**1.2** mL
